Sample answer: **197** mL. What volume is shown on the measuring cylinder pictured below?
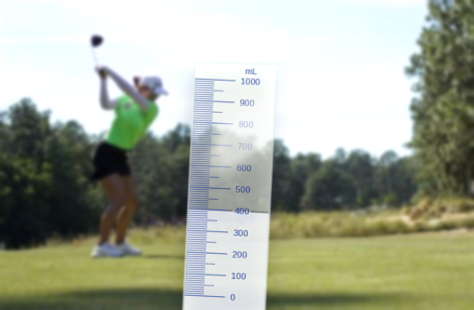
**400** mL
